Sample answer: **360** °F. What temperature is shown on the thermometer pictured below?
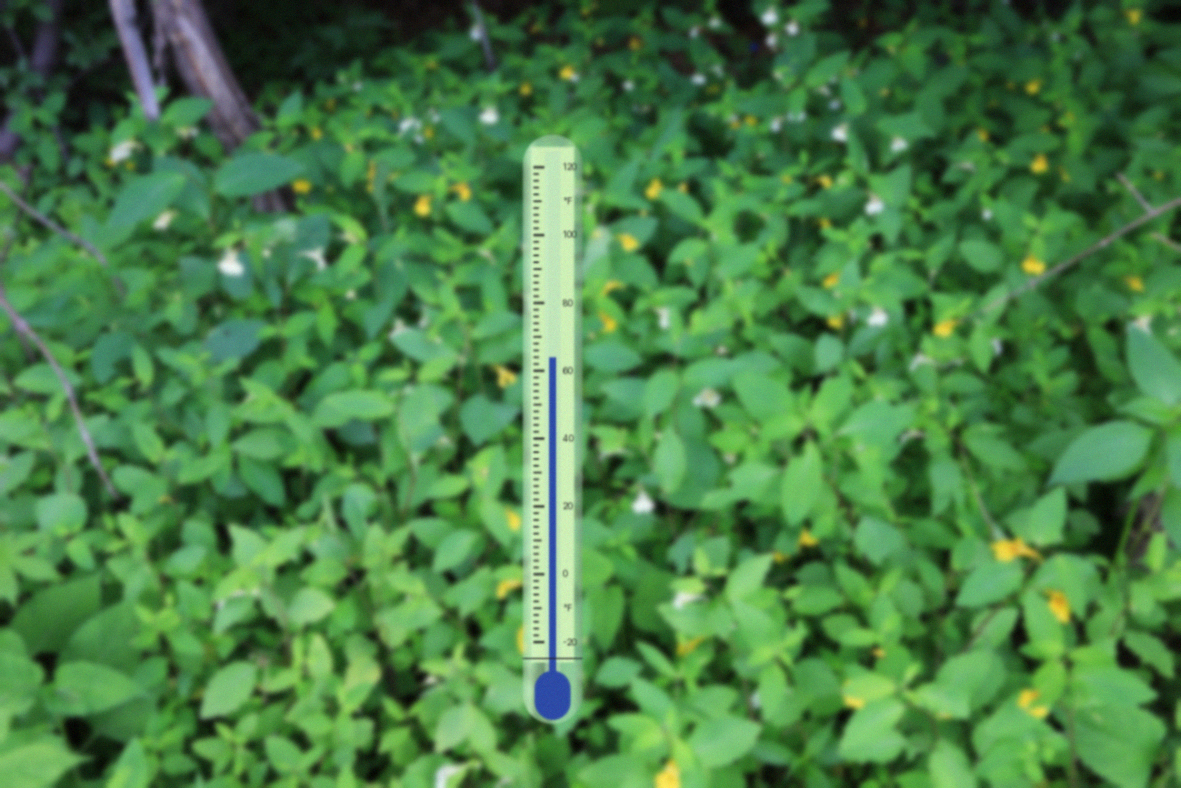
**64** °F
